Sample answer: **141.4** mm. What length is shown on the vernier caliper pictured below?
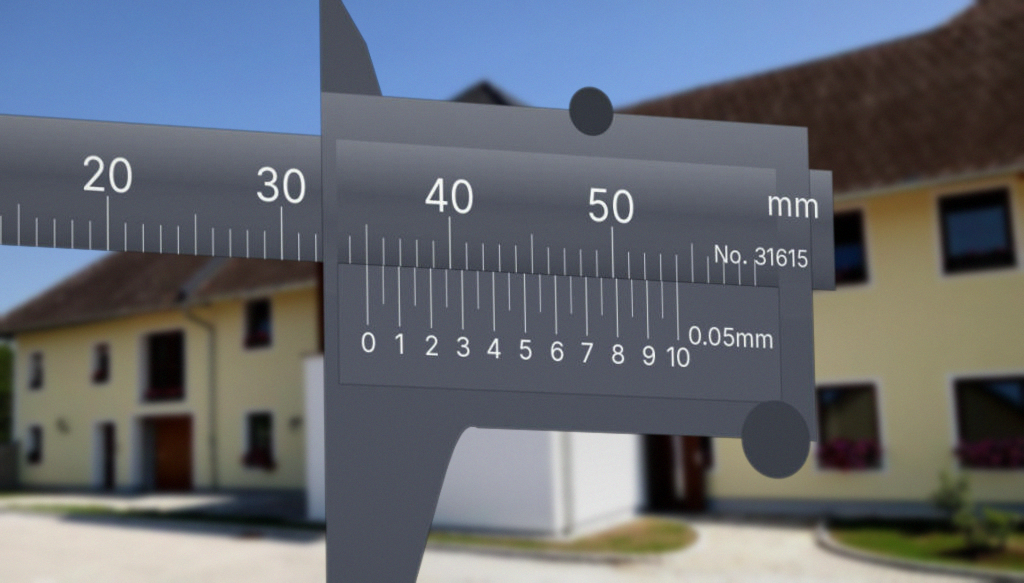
**35.0** mm
